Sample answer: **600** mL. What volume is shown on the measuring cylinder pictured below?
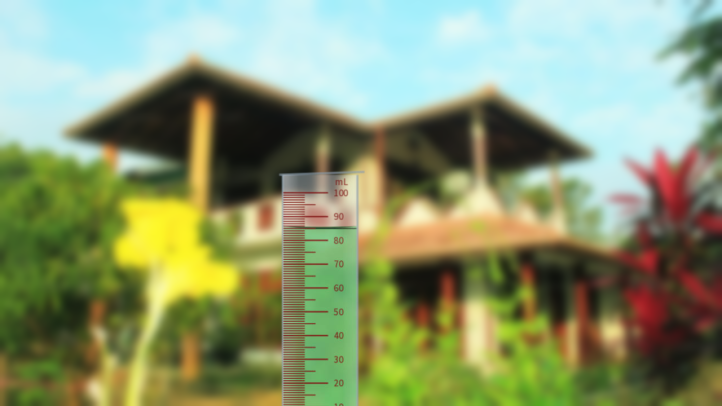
**85** mL
